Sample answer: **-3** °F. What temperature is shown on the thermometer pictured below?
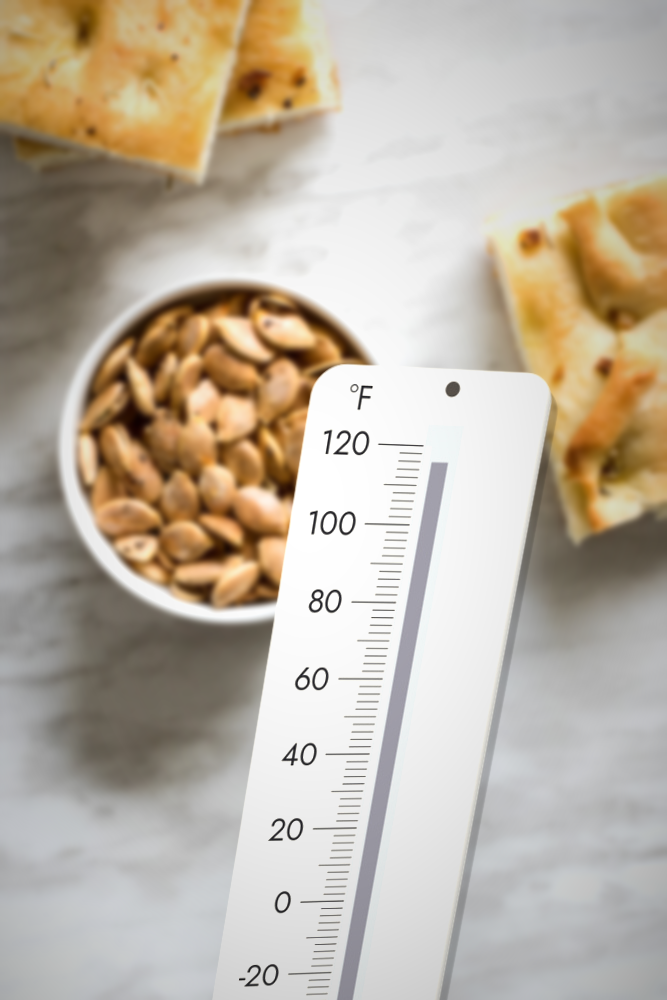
**116** °F
